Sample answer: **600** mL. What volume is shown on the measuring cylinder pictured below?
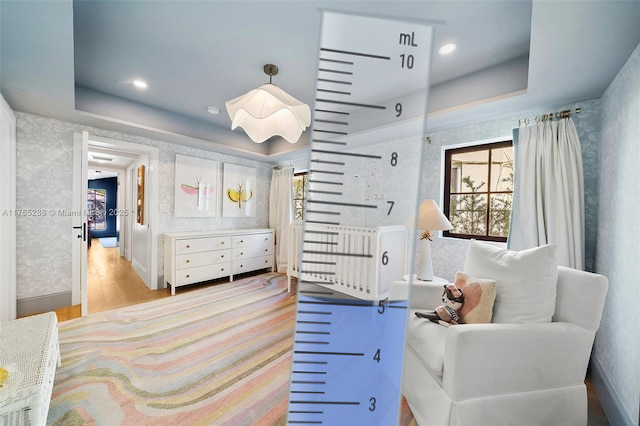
**5** mL
